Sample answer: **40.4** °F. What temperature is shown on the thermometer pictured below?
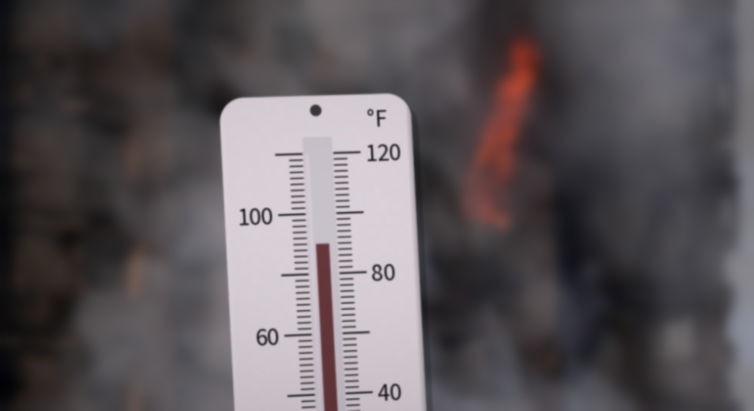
**90** °F
